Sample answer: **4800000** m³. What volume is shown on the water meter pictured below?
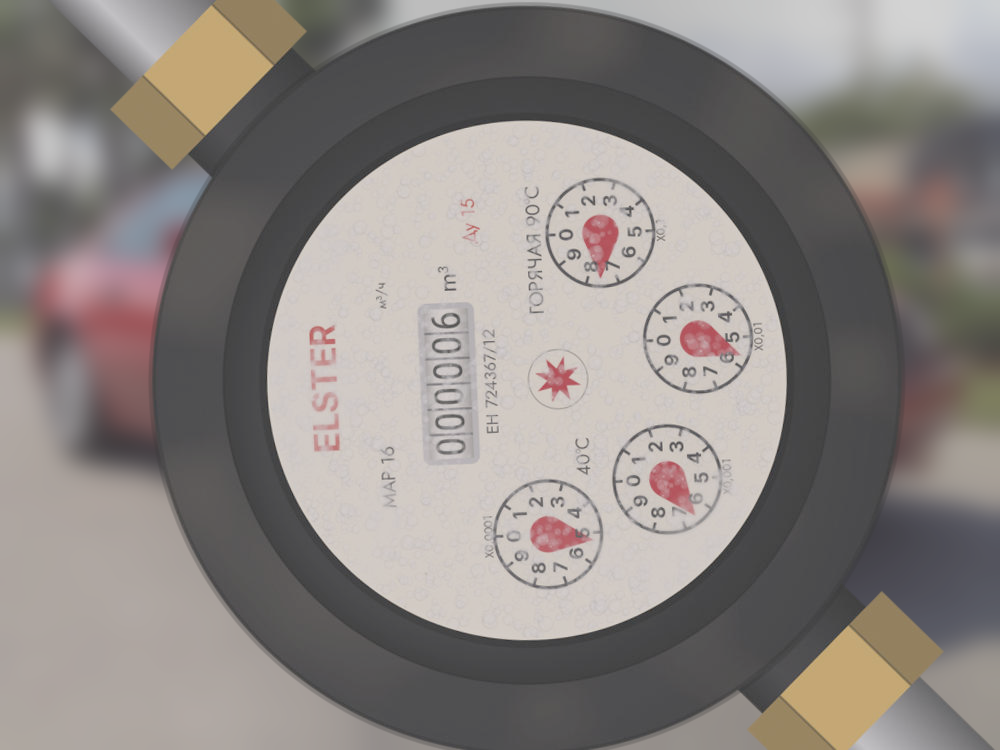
**6.7565** m³
